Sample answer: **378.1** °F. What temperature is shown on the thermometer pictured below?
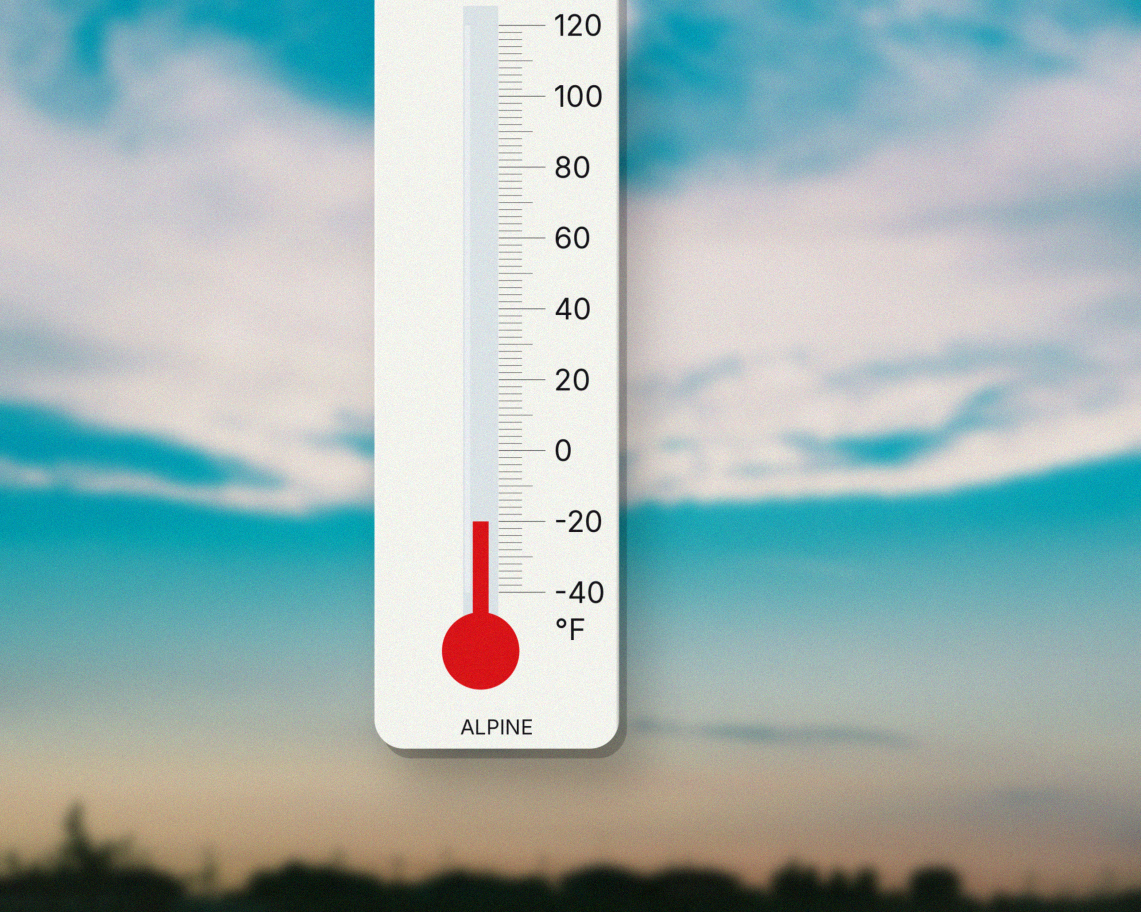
**-20** °F
